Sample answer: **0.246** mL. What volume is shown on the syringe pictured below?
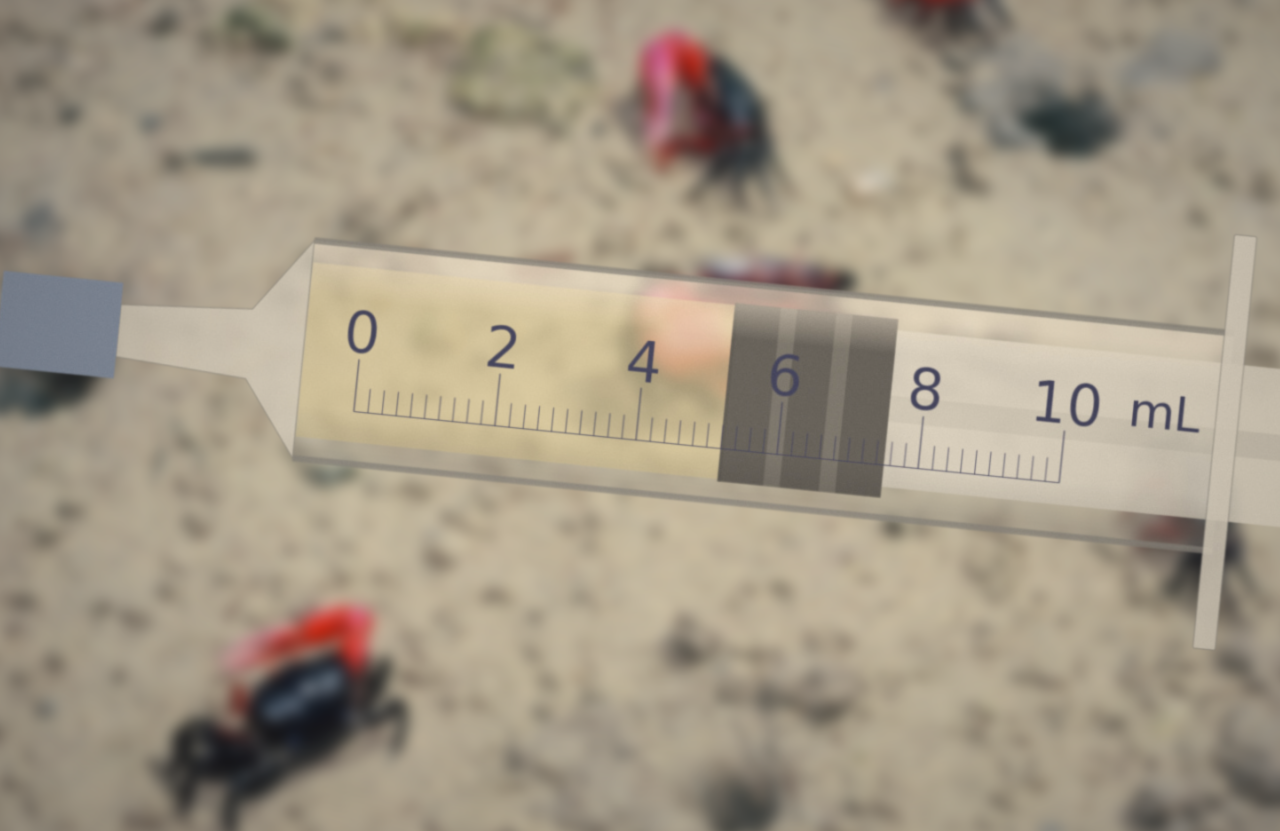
**5.2** mL
